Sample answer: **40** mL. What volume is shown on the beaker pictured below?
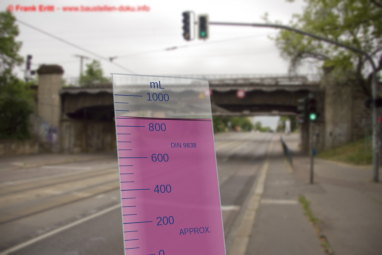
**850** mL
